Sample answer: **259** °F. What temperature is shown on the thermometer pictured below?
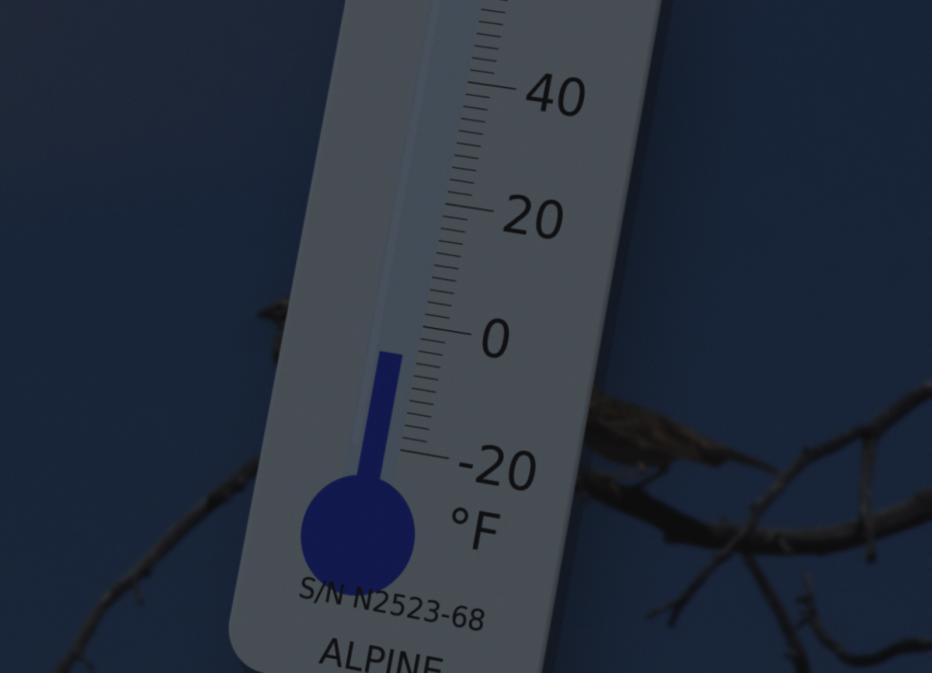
**-5** °F
